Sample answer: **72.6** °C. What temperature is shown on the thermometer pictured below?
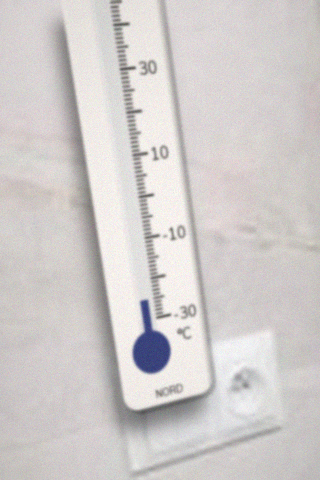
**-25** °C
